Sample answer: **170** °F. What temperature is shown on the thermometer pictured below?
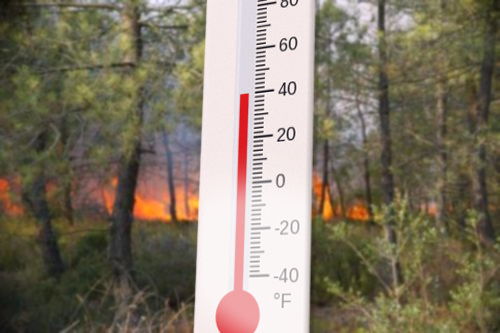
**40** °F
